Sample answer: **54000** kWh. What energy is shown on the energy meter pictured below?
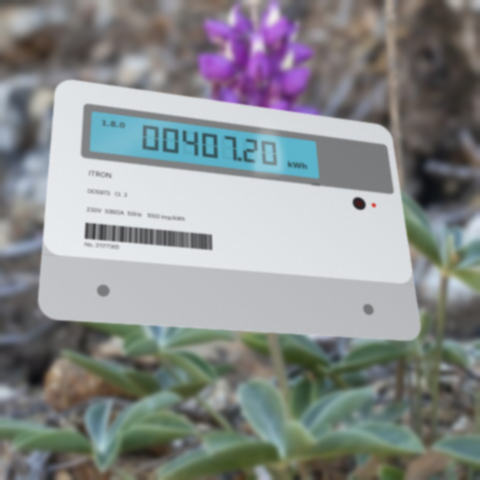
**407.20** kWh
